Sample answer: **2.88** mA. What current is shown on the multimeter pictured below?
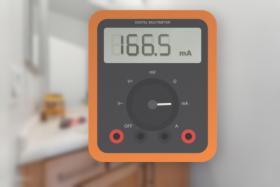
**166.5** mA
